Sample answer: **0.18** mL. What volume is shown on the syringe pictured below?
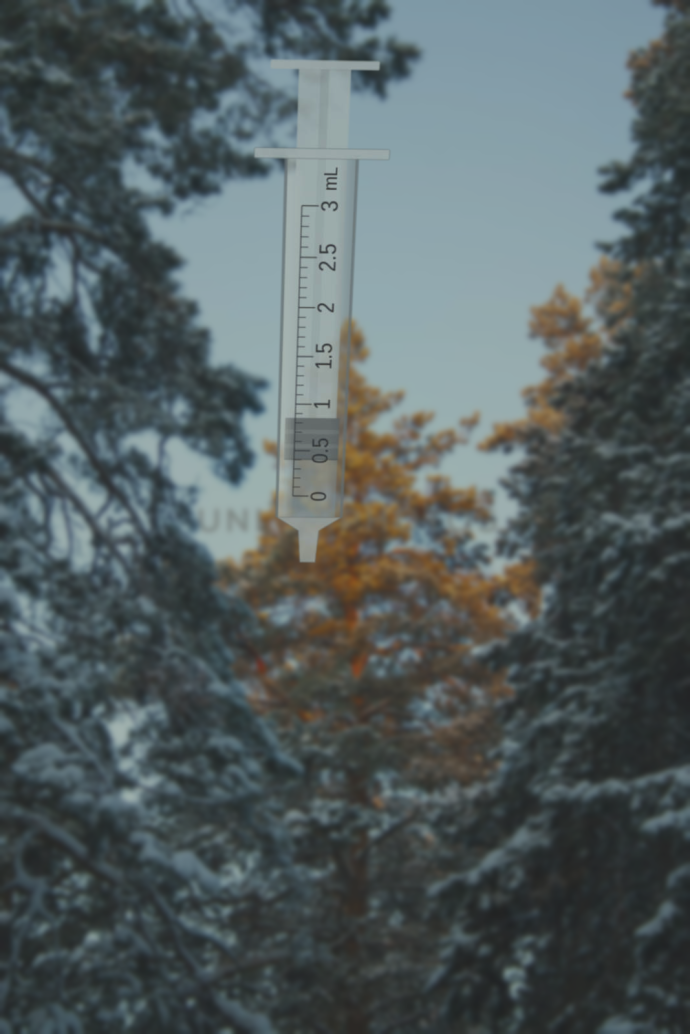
**0.4** mL
